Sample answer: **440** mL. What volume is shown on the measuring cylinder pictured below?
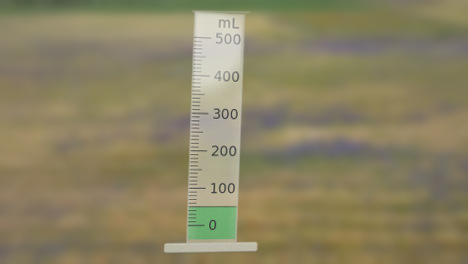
**50** mL
